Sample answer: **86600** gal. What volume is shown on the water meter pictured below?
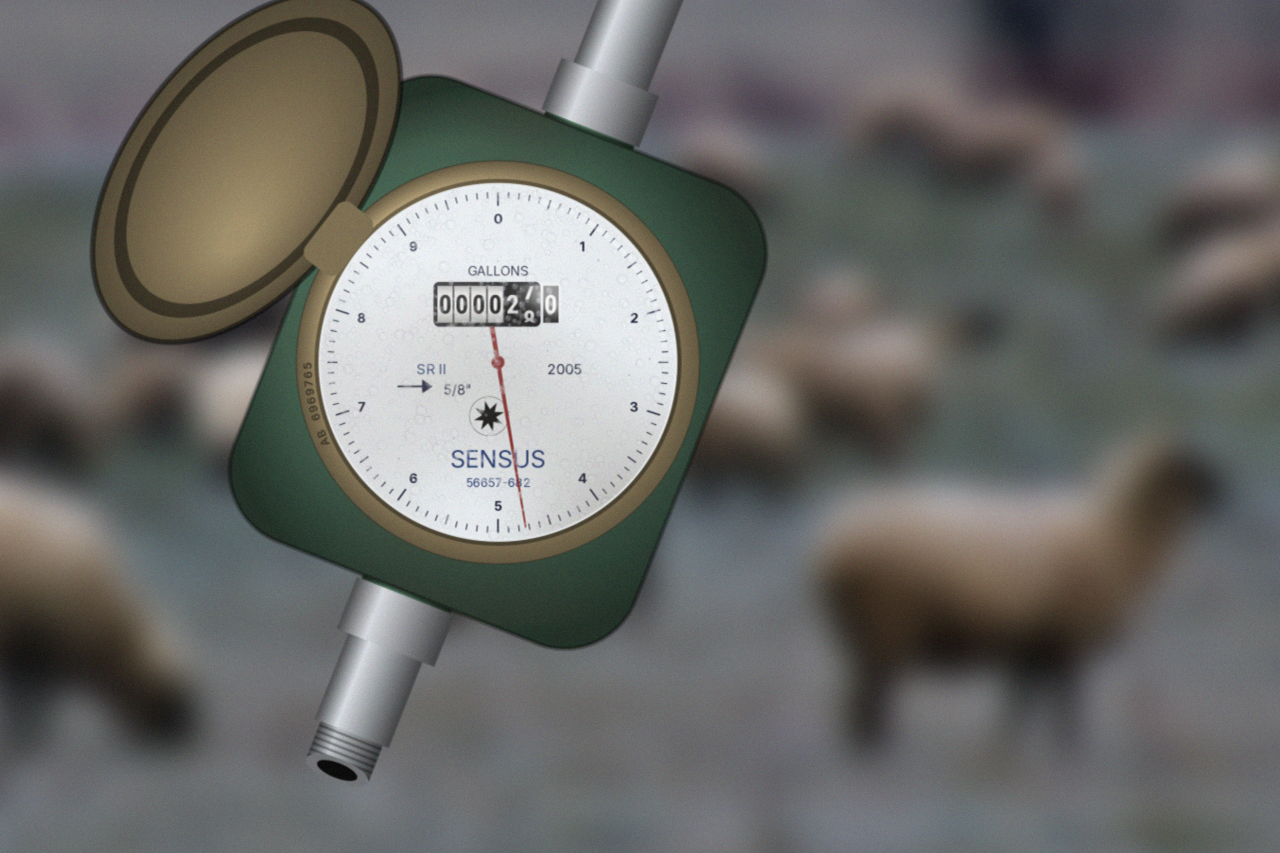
**274.7** gal
